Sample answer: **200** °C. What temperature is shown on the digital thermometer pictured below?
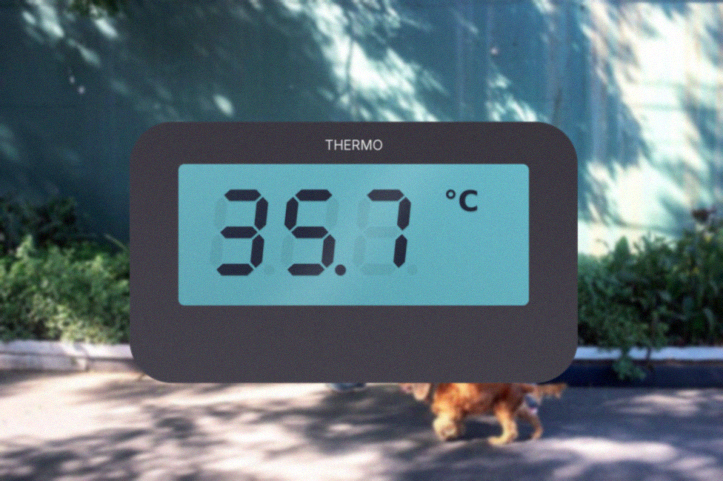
**35.7** °C
